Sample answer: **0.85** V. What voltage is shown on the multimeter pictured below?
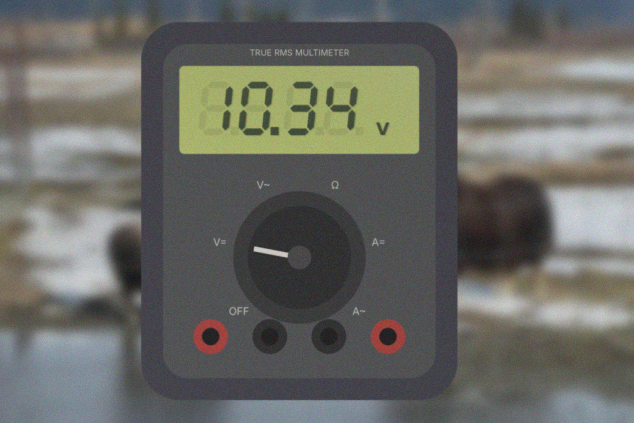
**10.34** V
